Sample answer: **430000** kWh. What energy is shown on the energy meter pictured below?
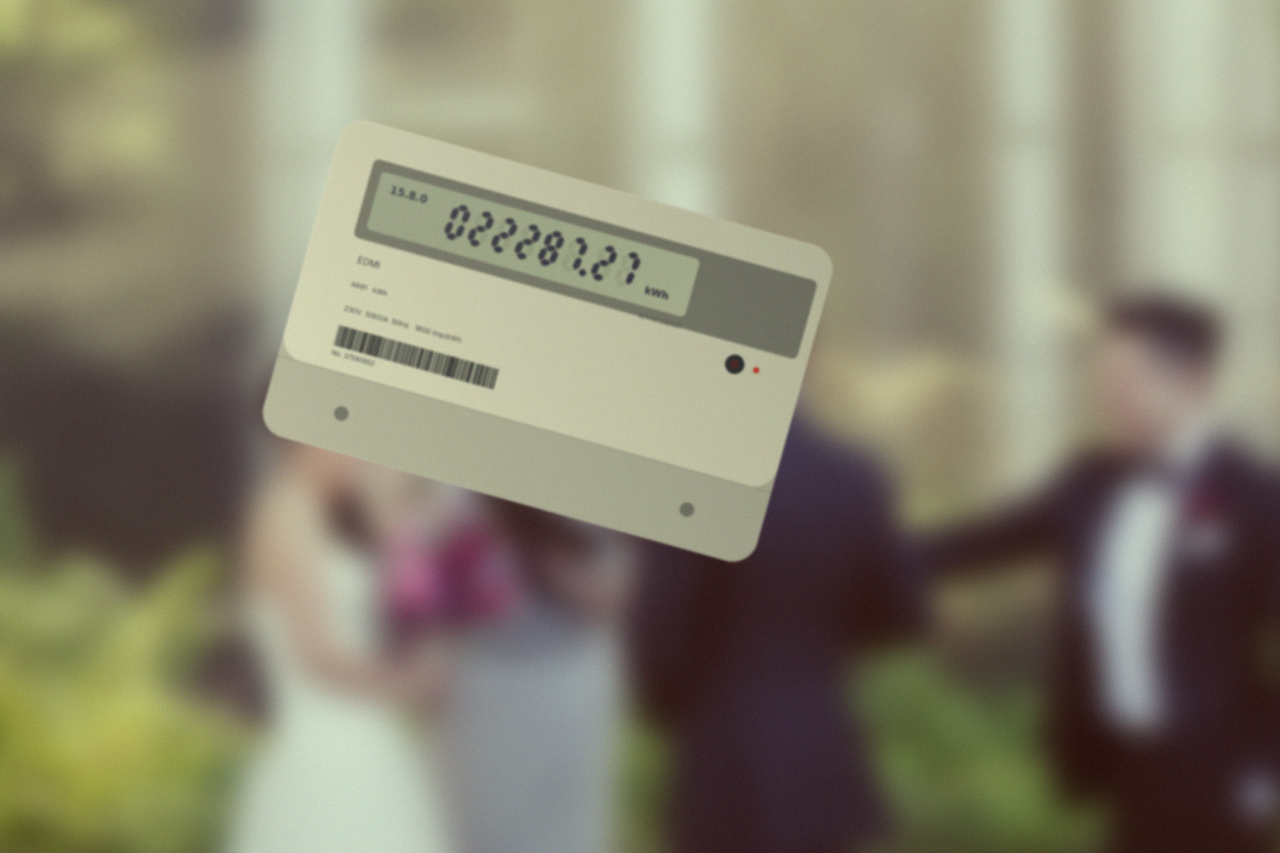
**22287.27** kWh
